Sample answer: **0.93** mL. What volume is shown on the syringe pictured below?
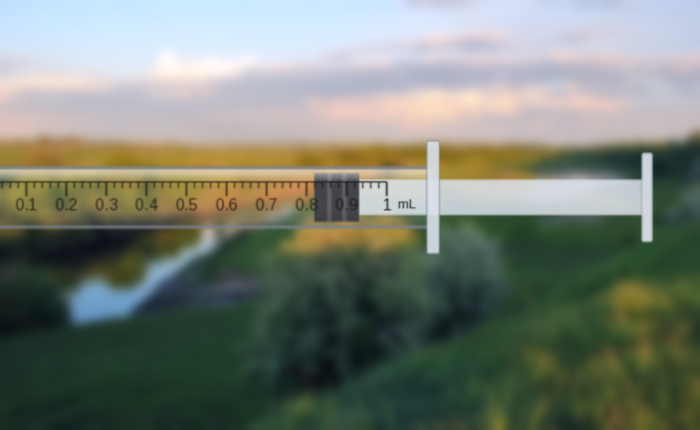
**0.82** mL
